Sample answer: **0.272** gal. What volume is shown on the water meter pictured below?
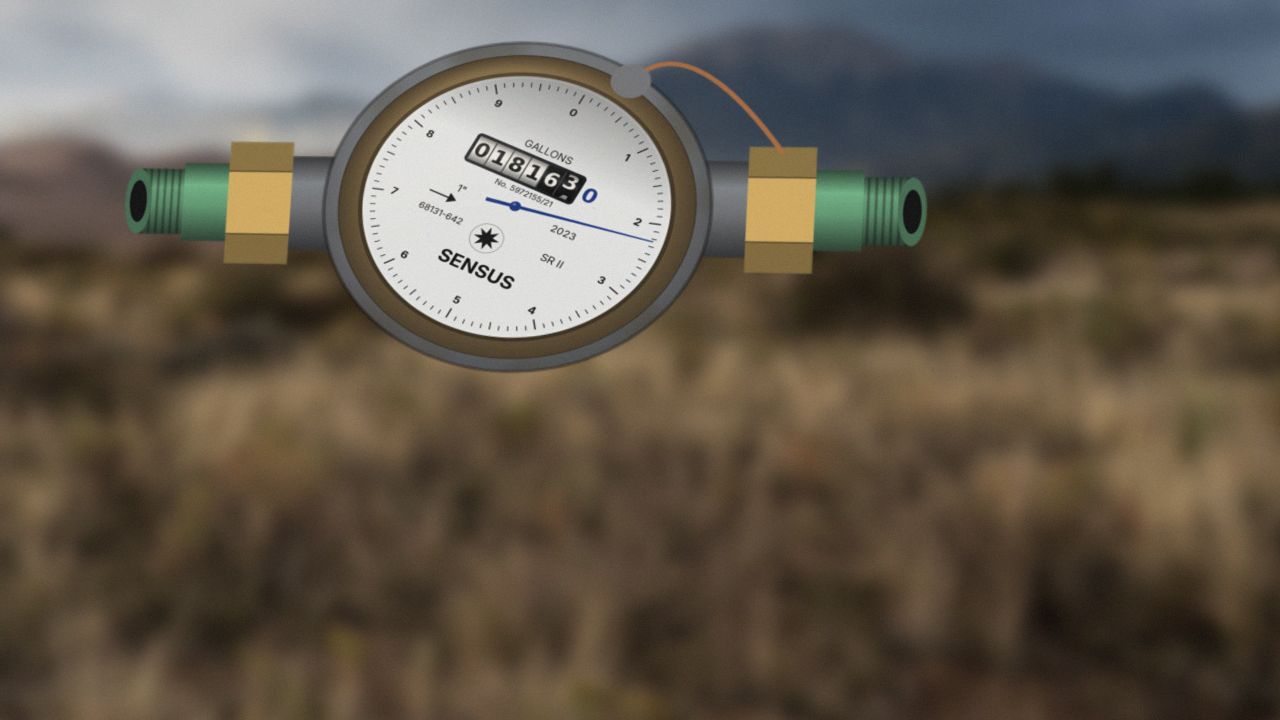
**181632.2** gal
